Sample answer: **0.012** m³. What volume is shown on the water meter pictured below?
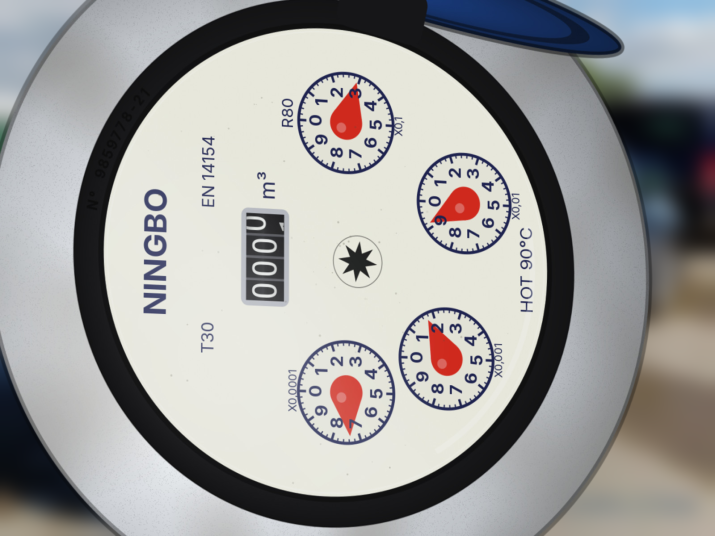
**0.2917** m³
